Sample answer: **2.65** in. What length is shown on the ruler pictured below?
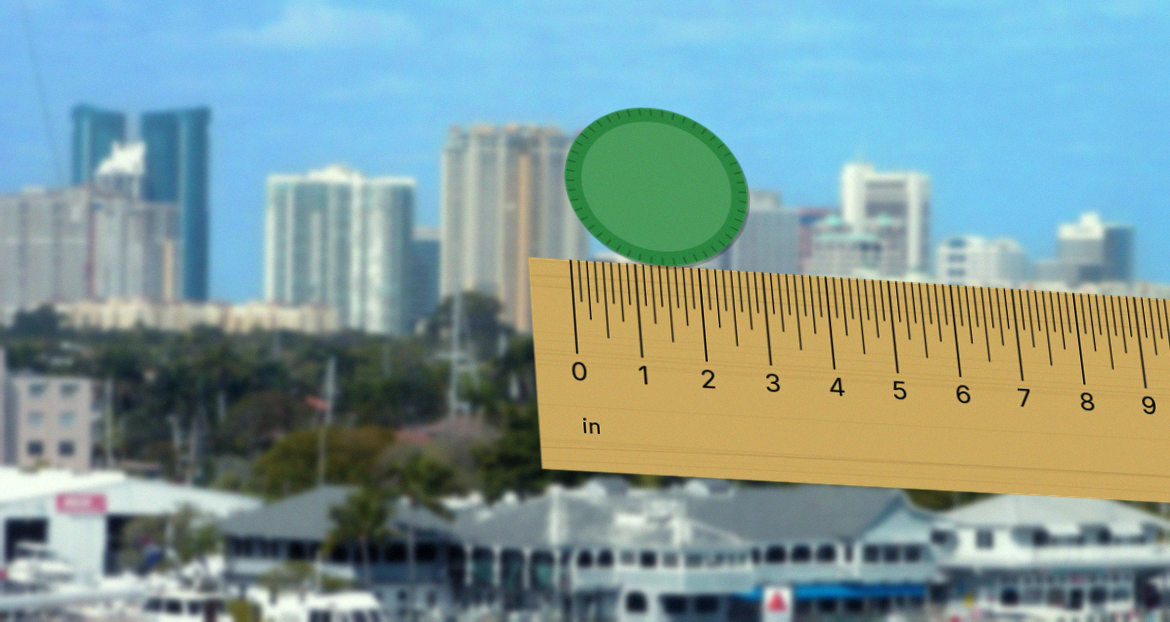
**2.875** in
